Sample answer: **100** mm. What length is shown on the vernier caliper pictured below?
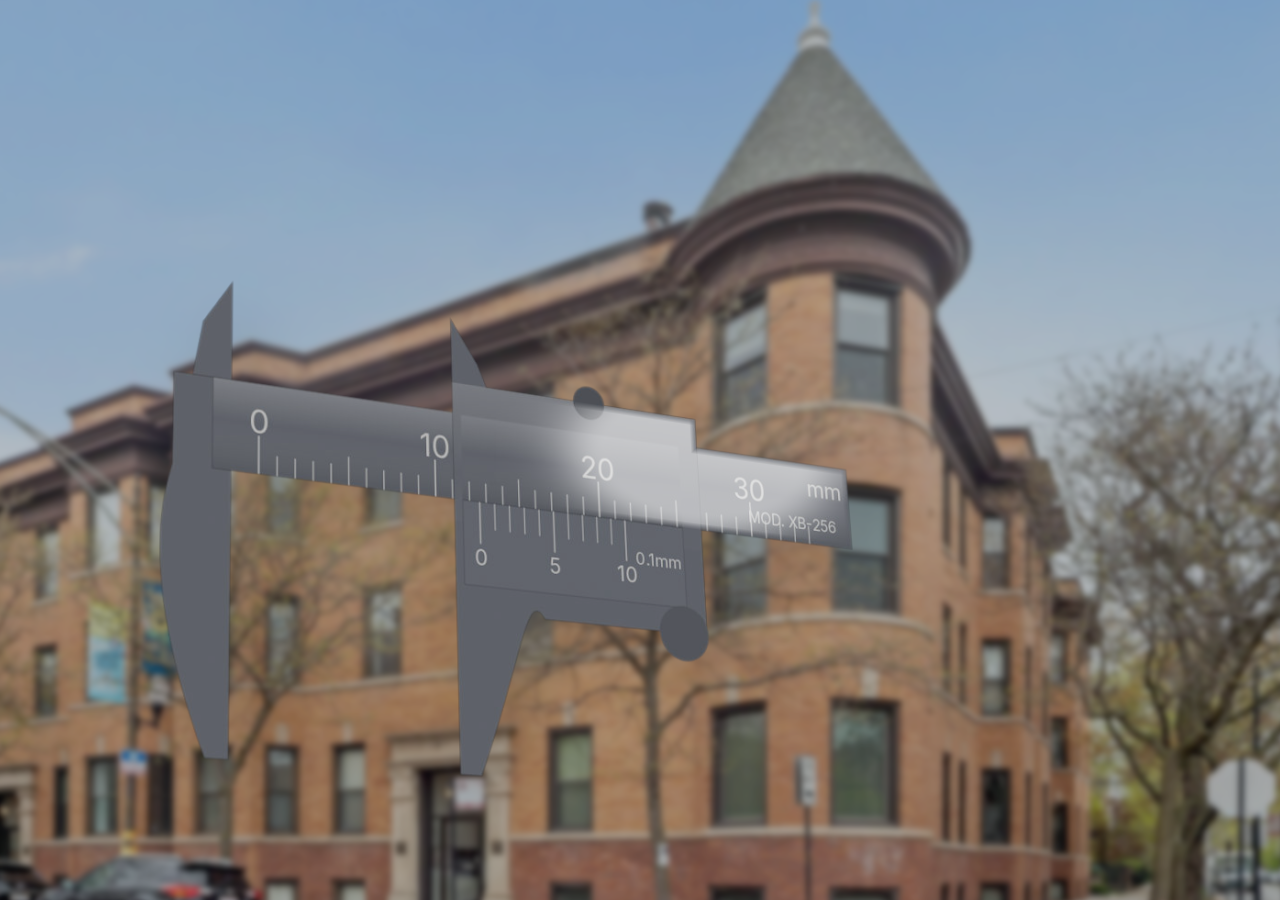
**12.6** mm
